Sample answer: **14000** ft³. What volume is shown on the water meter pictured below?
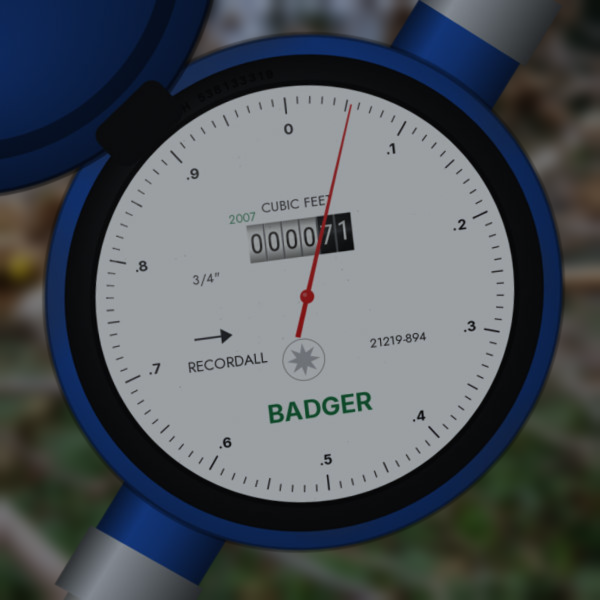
**71.05** ft³
